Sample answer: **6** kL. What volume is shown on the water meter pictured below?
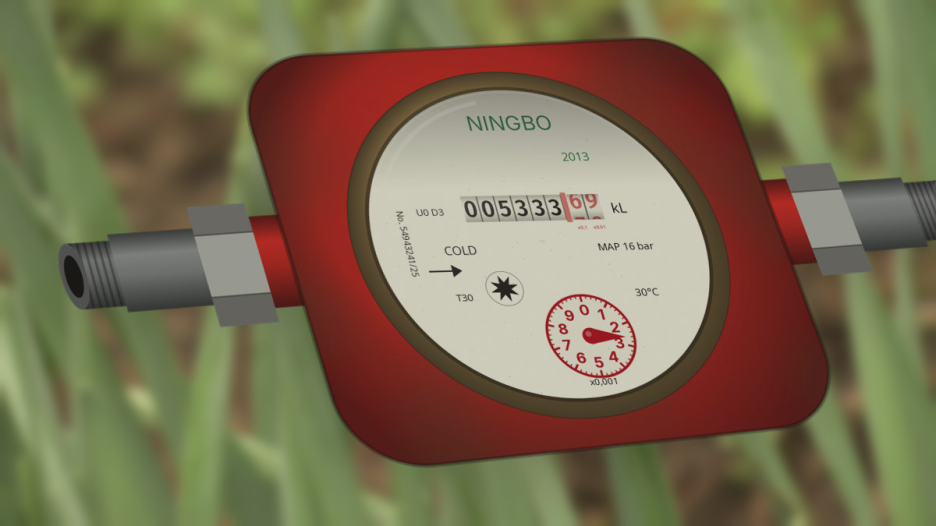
**5333.692** kL
